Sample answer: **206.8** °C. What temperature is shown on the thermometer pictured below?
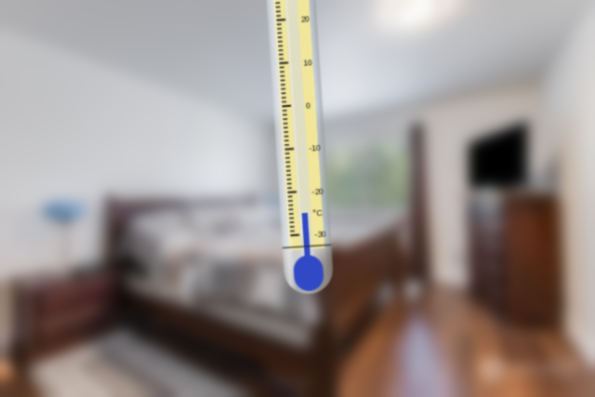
**-25** °C
